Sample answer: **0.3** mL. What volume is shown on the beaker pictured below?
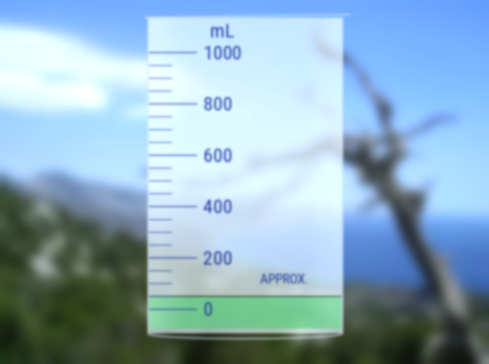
**50** mL
